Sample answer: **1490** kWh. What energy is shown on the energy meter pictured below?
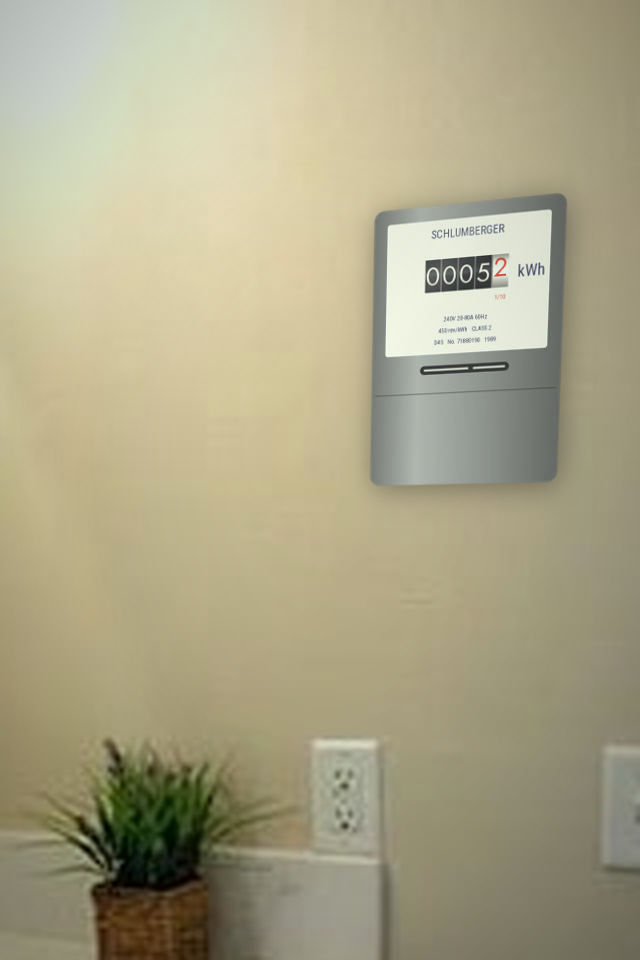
**5.2** kWh
